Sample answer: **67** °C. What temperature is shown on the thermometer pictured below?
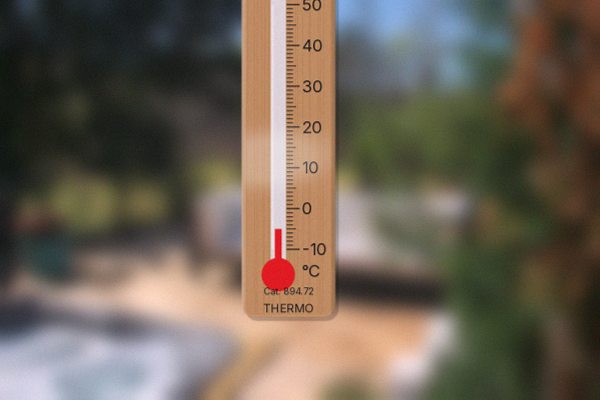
**-5** °C
